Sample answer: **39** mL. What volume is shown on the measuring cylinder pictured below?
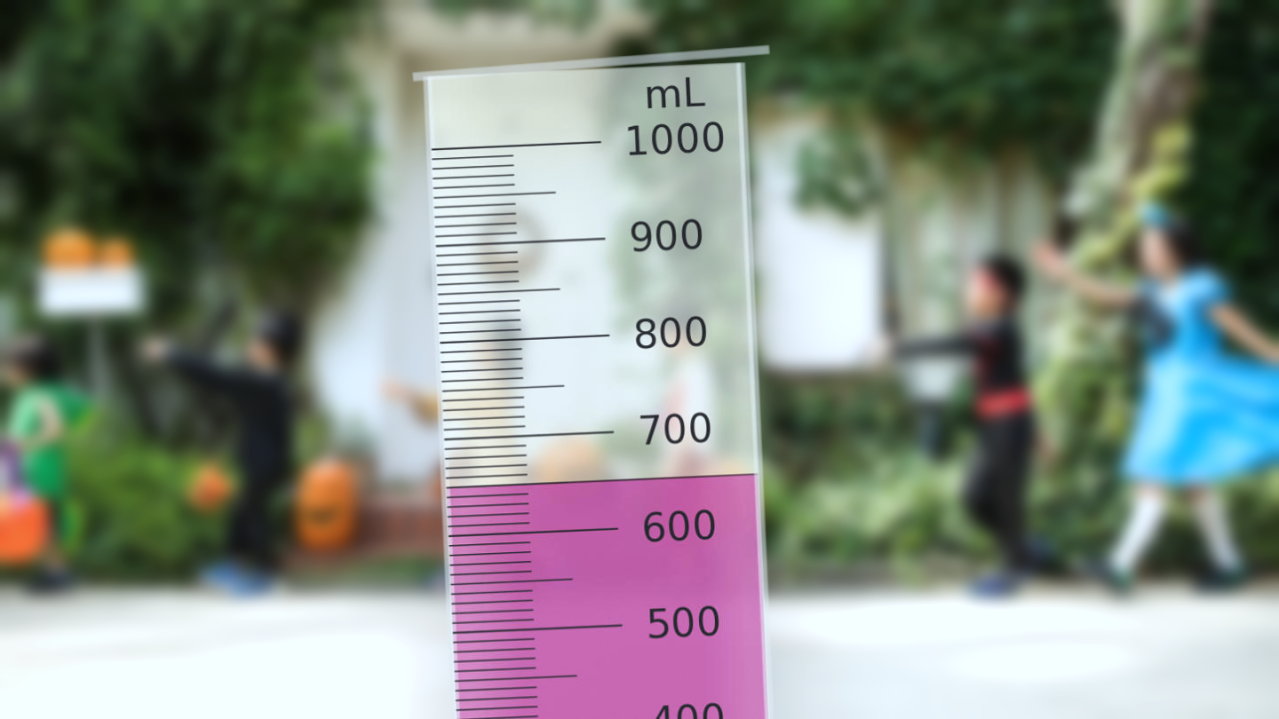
**650** mL
